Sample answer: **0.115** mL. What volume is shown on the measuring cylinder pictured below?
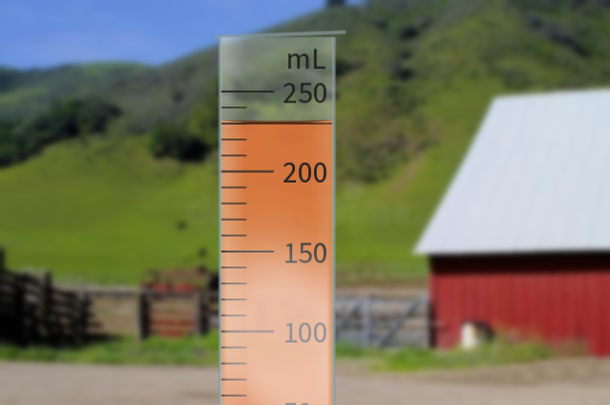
**230** mL
